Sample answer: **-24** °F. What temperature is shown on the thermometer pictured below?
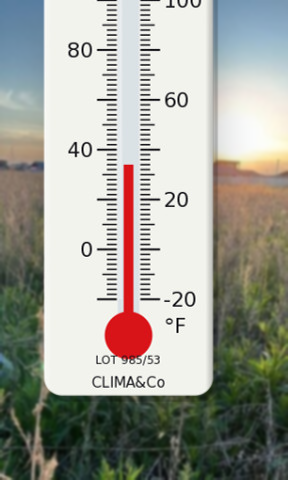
**34** °F
